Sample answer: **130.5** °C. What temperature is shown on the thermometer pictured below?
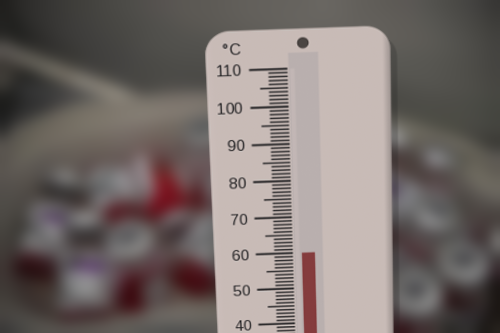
**60** °C
